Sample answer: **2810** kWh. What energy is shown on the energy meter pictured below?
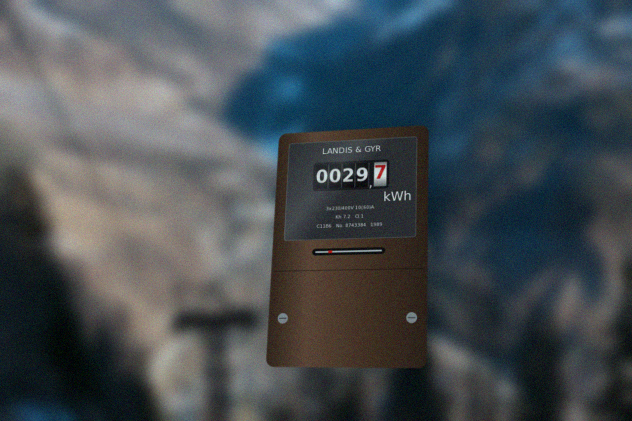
**29.7** kWh
